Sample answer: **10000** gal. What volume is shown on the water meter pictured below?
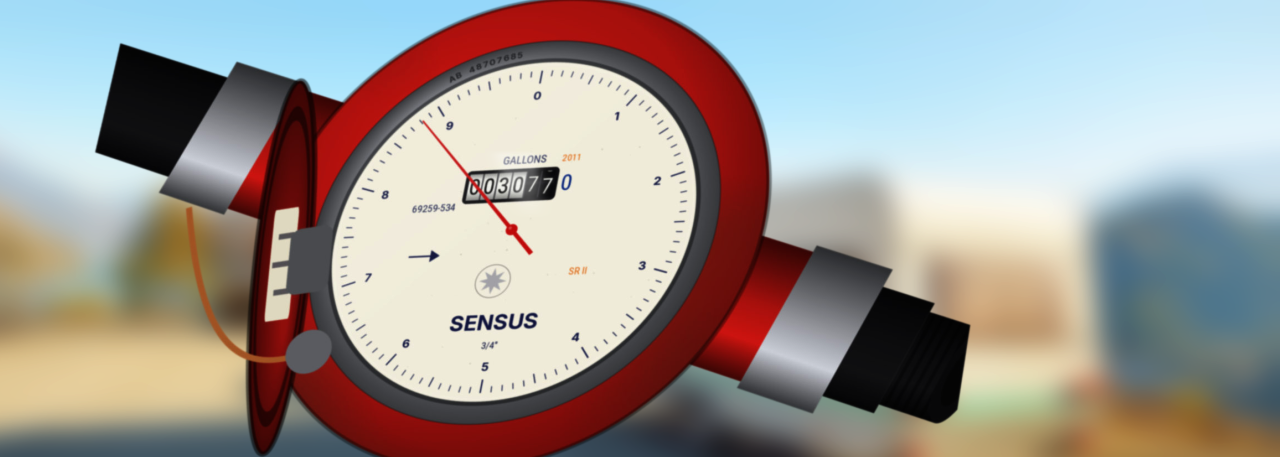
**30768.8** gal
